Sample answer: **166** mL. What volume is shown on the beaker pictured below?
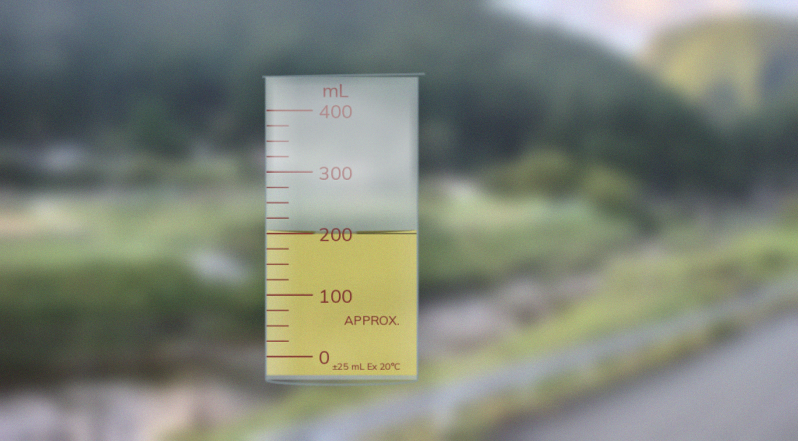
**200** mL
